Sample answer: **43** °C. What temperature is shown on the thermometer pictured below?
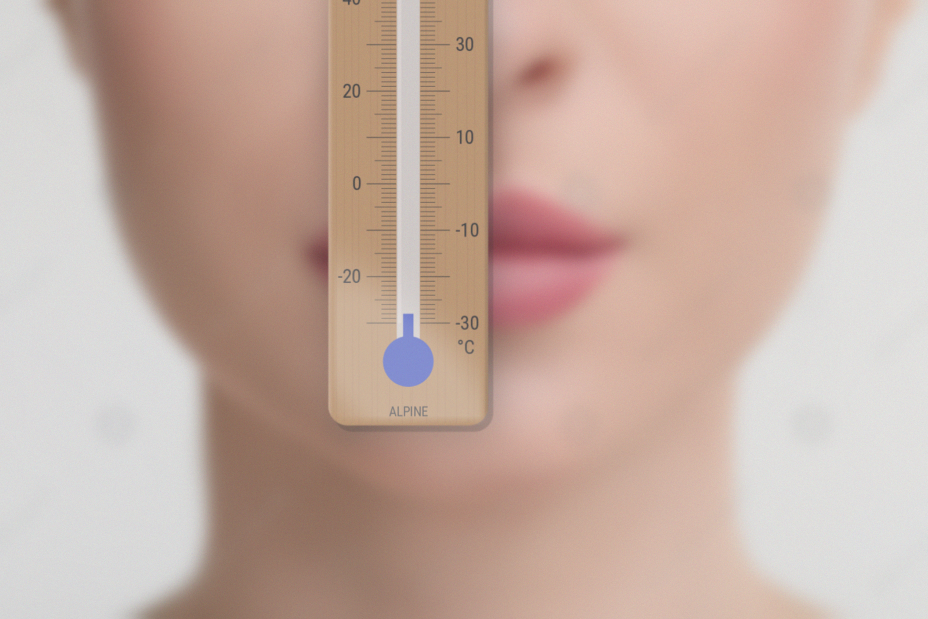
**-28** °C
